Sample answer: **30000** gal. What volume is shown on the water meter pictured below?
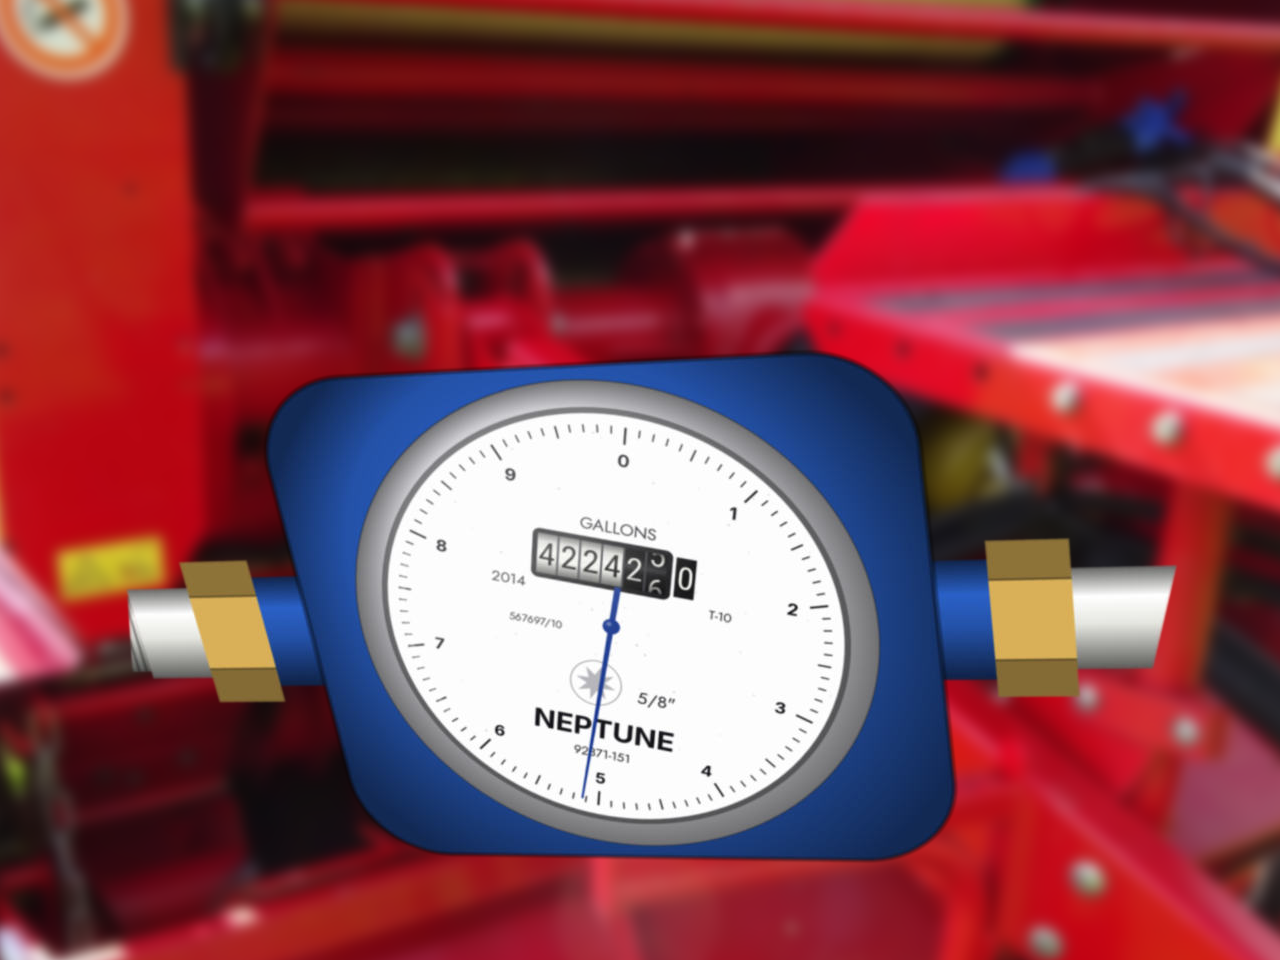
**4224255.1** gal
